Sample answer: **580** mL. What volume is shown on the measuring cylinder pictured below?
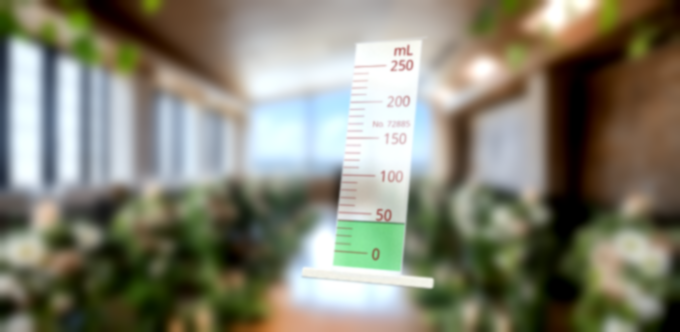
**40** mL
